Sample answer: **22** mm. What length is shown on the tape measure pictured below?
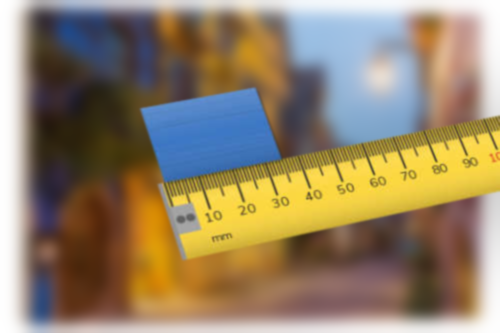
**35** mm
